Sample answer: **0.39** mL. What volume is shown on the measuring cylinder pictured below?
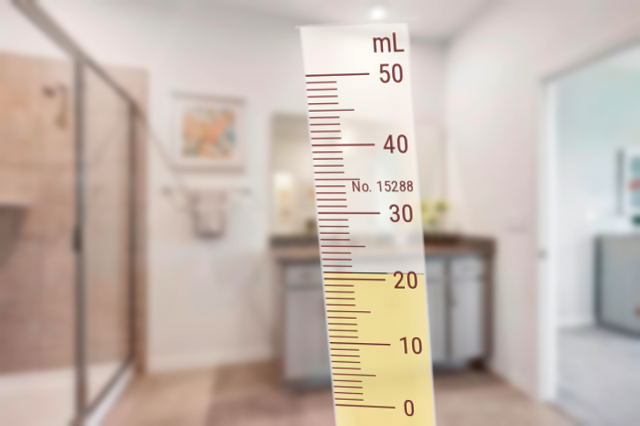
**21** mL
